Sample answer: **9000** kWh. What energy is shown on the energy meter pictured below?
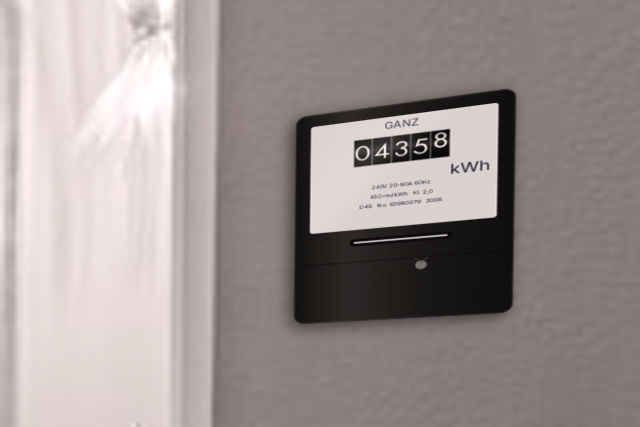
**4358** kWh
